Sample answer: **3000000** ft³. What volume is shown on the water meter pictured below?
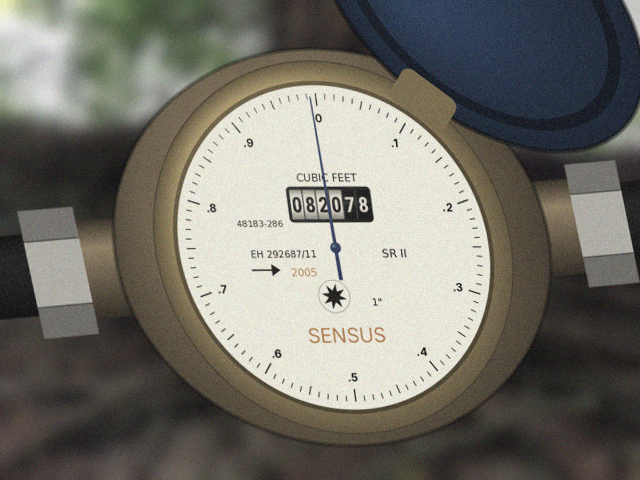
**82077.99** ft³
